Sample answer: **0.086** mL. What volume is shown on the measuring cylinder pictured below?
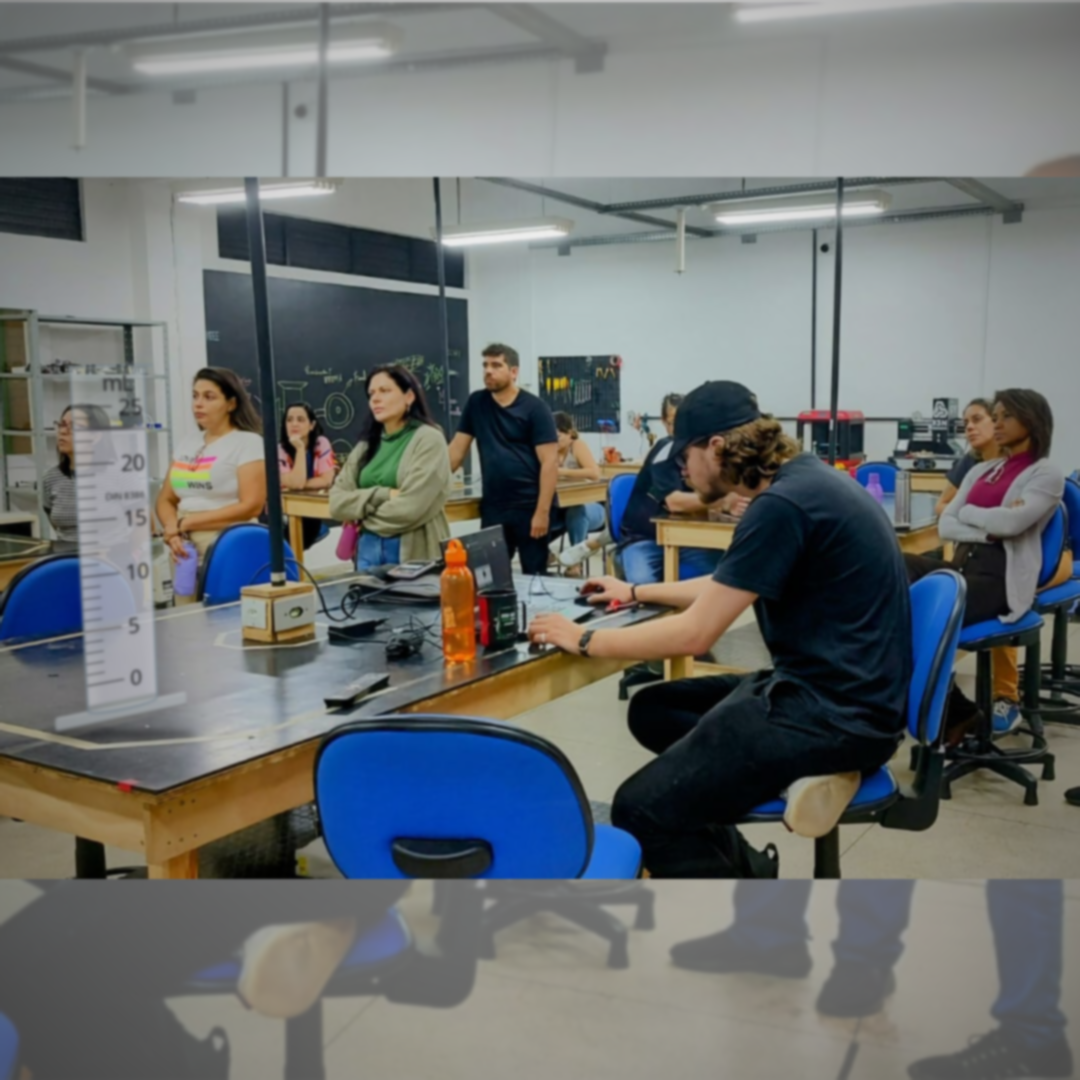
**23** mL
